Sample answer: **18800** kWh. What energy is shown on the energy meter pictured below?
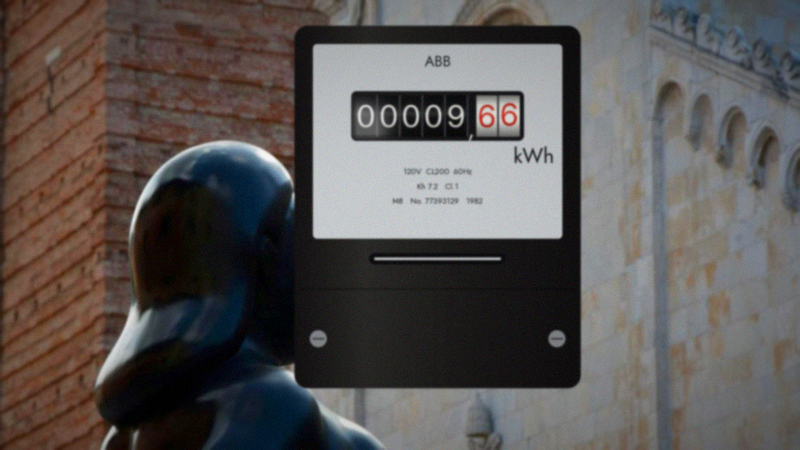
**9.66** kWh
